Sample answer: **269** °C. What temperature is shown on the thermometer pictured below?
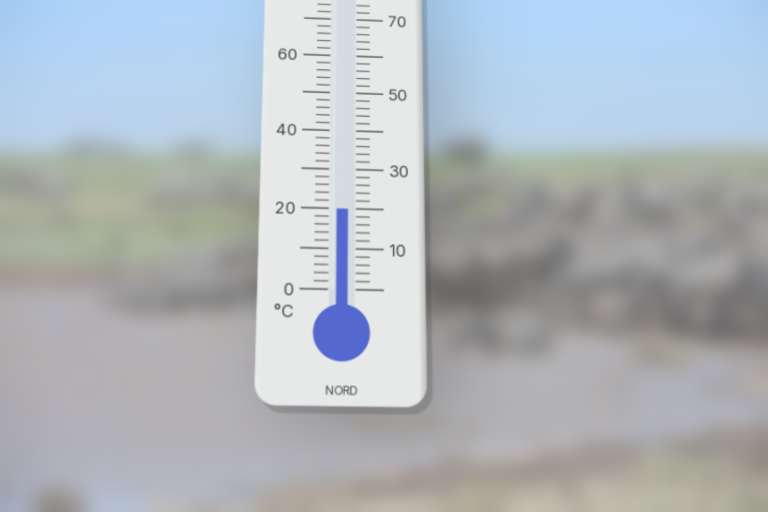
**20** °C
